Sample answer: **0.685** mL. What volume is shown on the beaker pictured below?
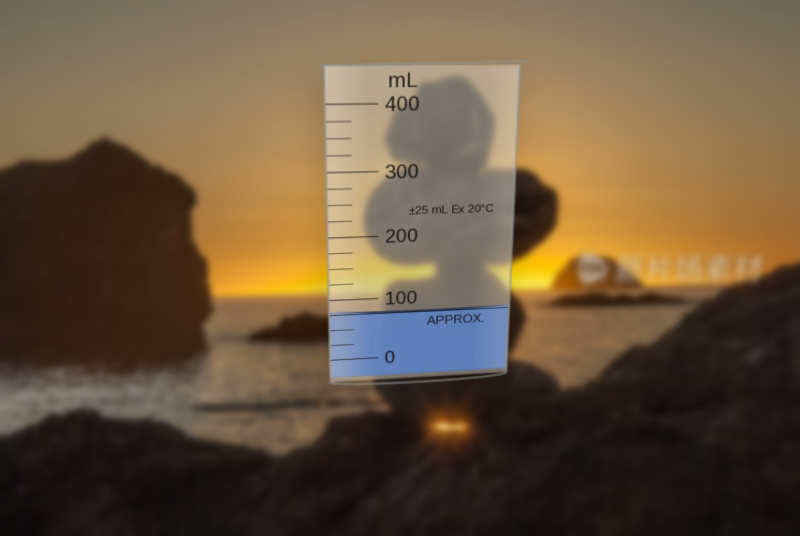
**75** mL
